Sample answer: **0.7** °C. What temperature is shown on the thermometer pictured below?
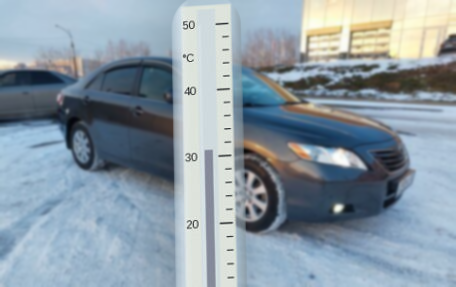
**31** °C
